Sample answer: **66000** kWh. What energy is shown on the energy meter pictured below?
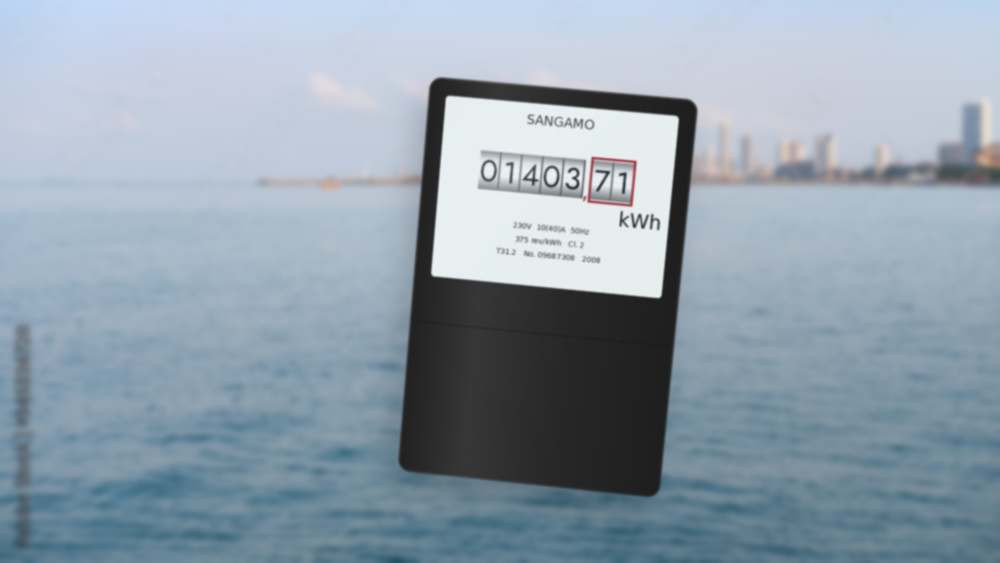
**1403.71** kWh
